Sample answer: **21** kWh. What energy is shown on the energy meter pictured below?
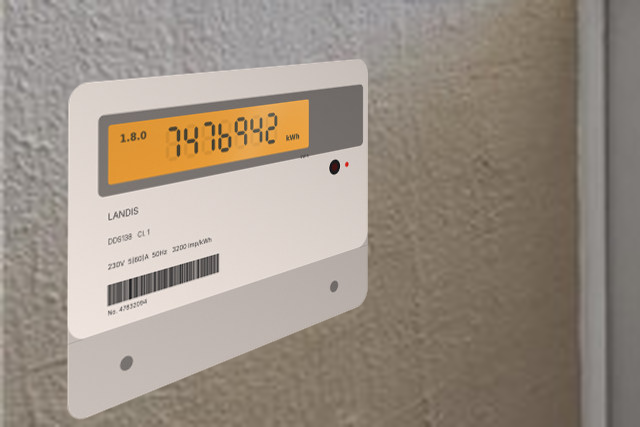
**7476942** kWh
